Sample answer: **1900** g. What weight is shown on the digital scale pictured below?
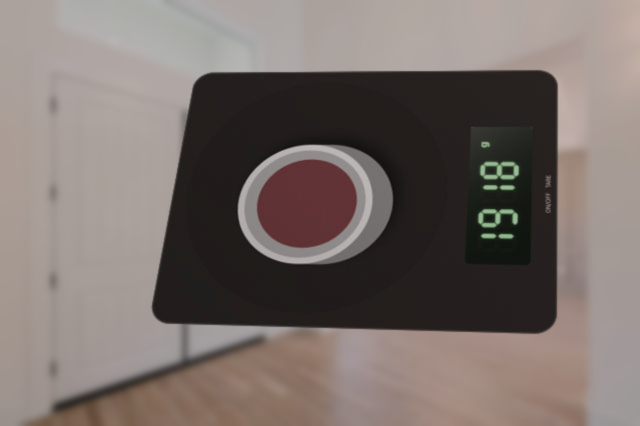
**1918** g
